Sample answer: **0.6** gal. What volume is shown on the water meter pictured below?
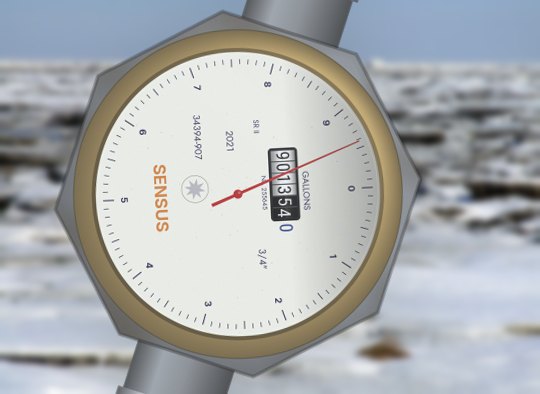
**9013539.4** gal
